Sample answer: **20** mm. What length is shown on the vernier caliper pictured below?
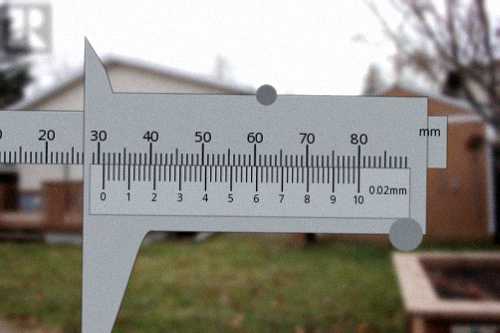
**31.0** mm
